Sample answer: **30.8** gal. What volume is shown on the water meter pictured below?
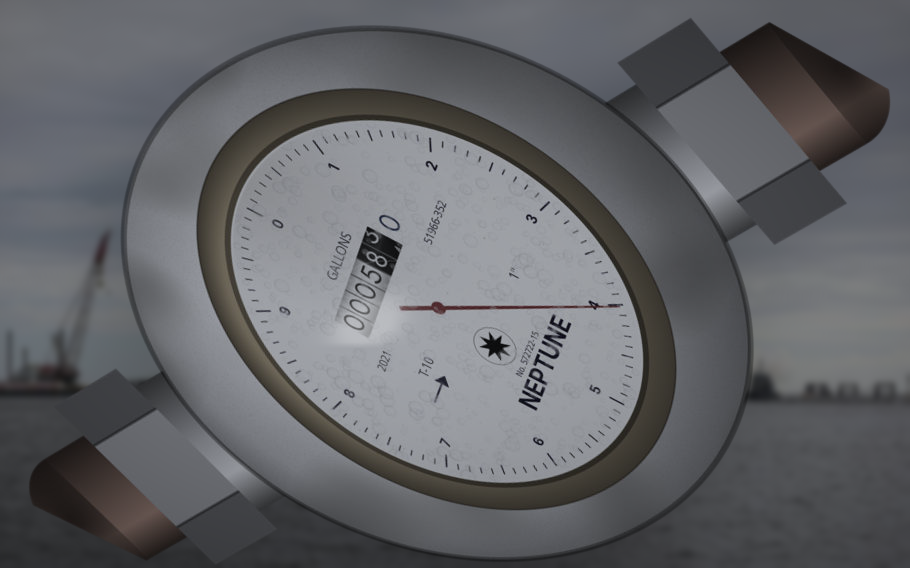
**5834.0** gal
